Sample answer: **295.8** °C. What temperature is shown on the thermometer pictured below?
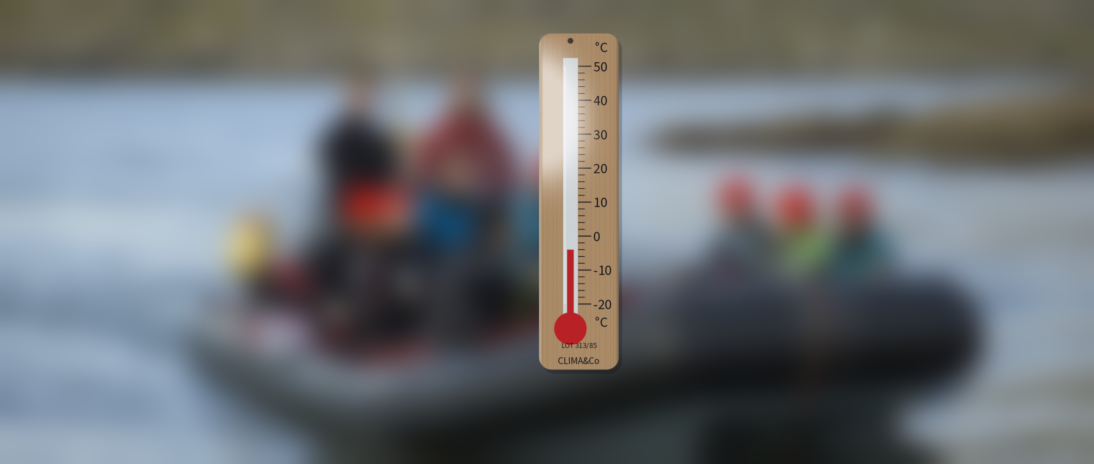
**-4** °C
